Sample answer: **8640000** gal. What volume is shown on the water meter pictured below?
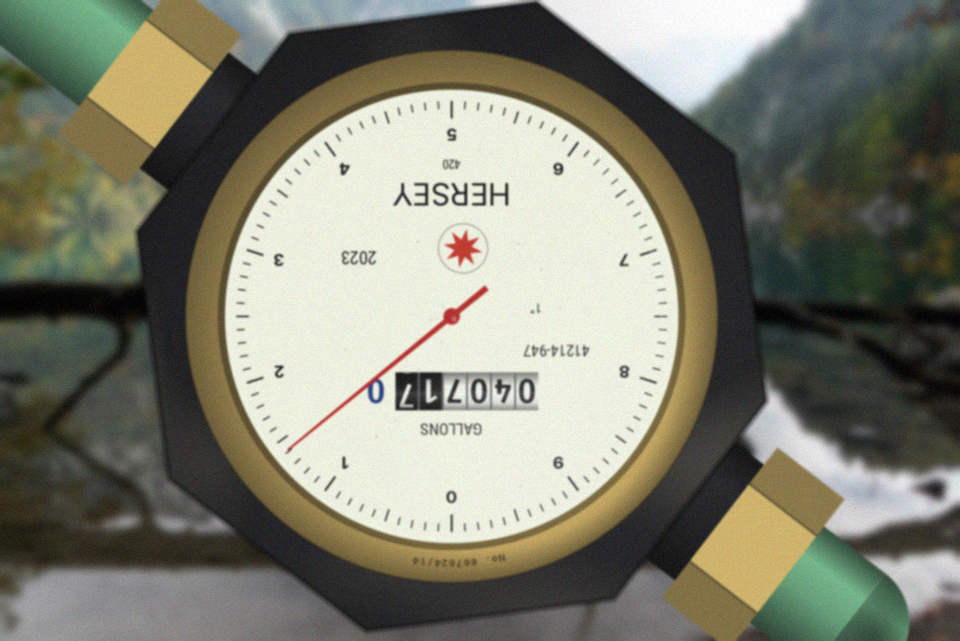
**407171.4** gal
